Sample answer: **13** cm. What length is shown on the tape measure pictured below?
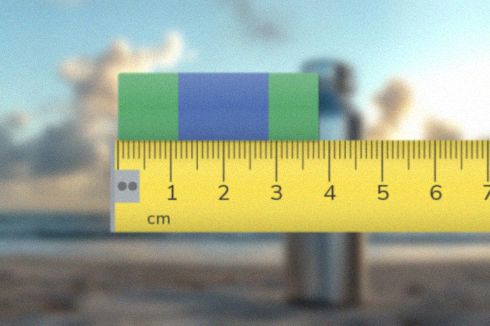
**3.8** cm
